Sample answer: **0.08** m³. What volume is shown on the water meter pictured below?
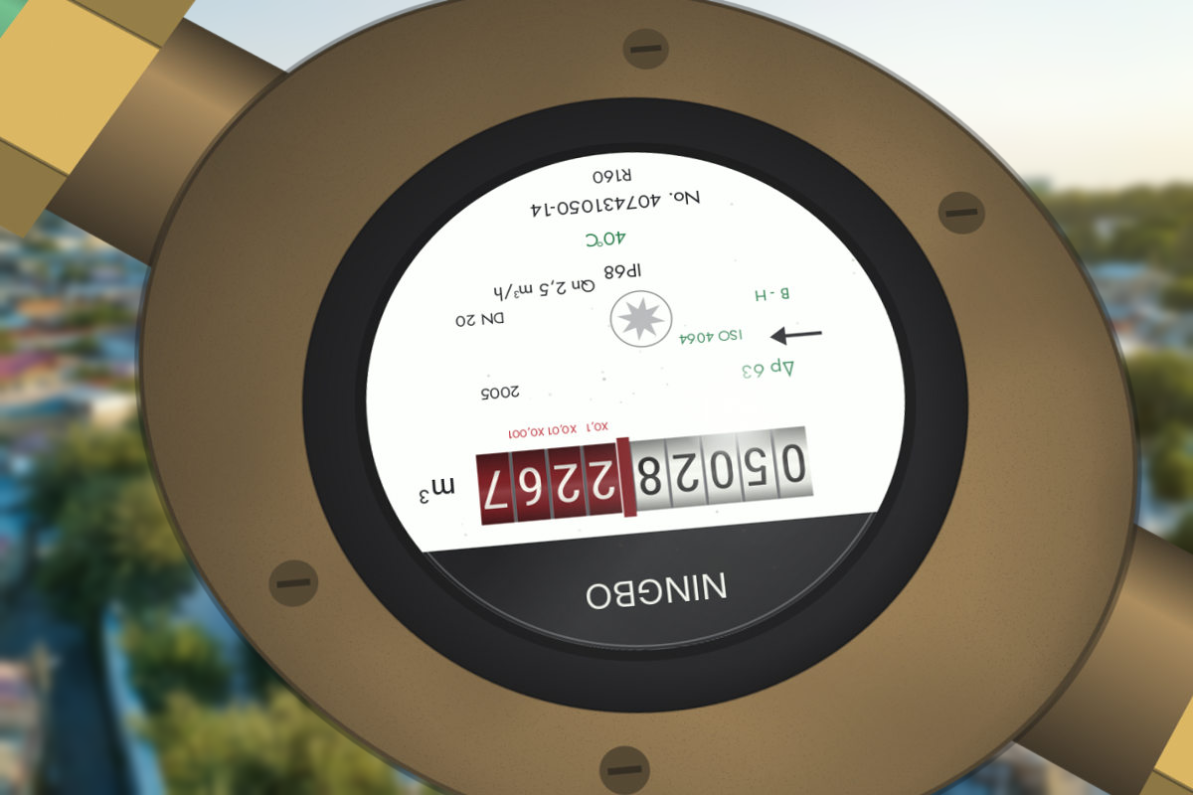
**5028.2267** m³
